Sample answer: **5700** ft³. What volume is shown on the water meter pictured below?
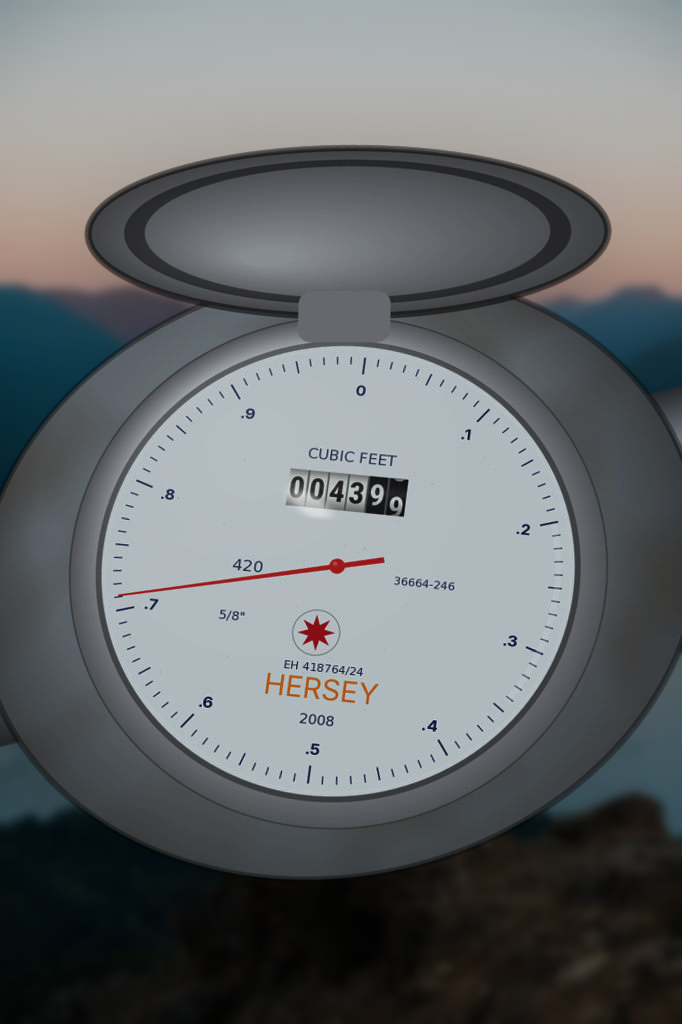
**4398.71** ft³
